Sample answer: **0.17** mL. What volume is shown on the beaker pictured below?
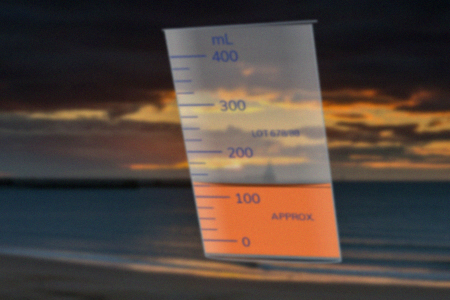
**125** mL
